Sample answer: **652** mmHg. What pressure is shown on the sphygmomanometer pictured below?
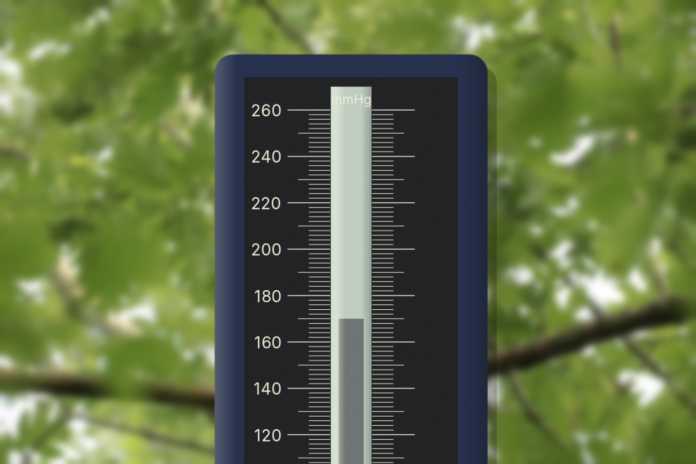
**170** mmHg
